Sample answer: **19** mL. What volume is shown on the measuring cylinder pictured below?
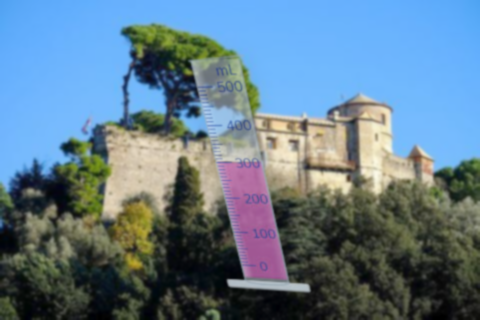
**300** mL
